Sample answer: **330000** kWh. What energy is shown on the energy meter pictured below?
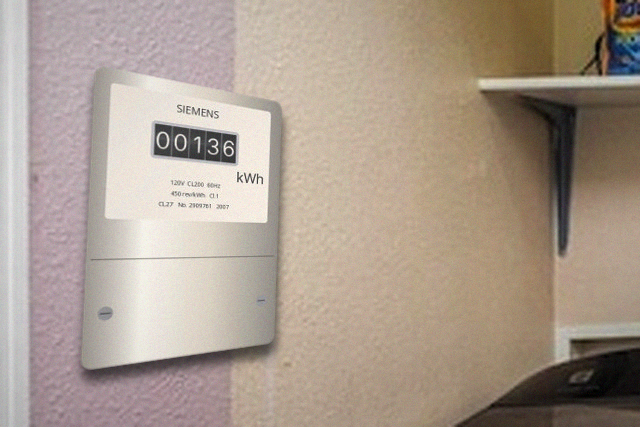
**136** kWh
